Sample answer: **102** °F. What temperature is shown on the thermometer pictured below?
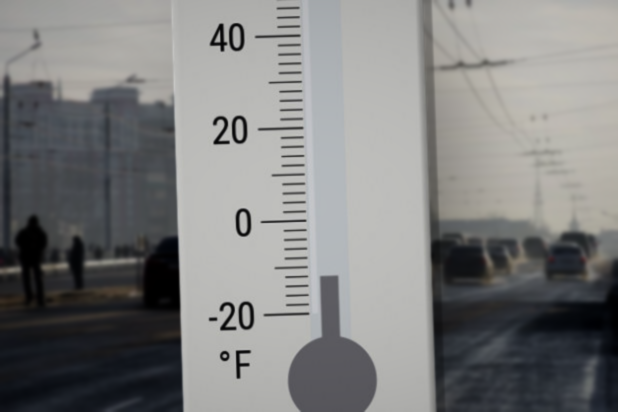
**-12** °F
